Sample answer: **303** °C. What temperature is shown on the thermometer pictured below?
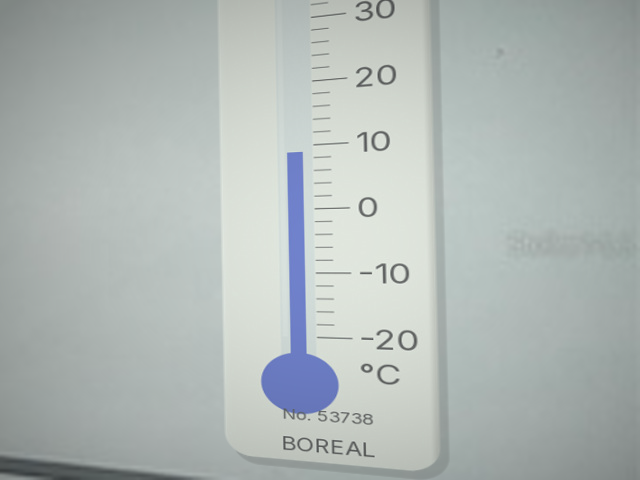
**9** °C
